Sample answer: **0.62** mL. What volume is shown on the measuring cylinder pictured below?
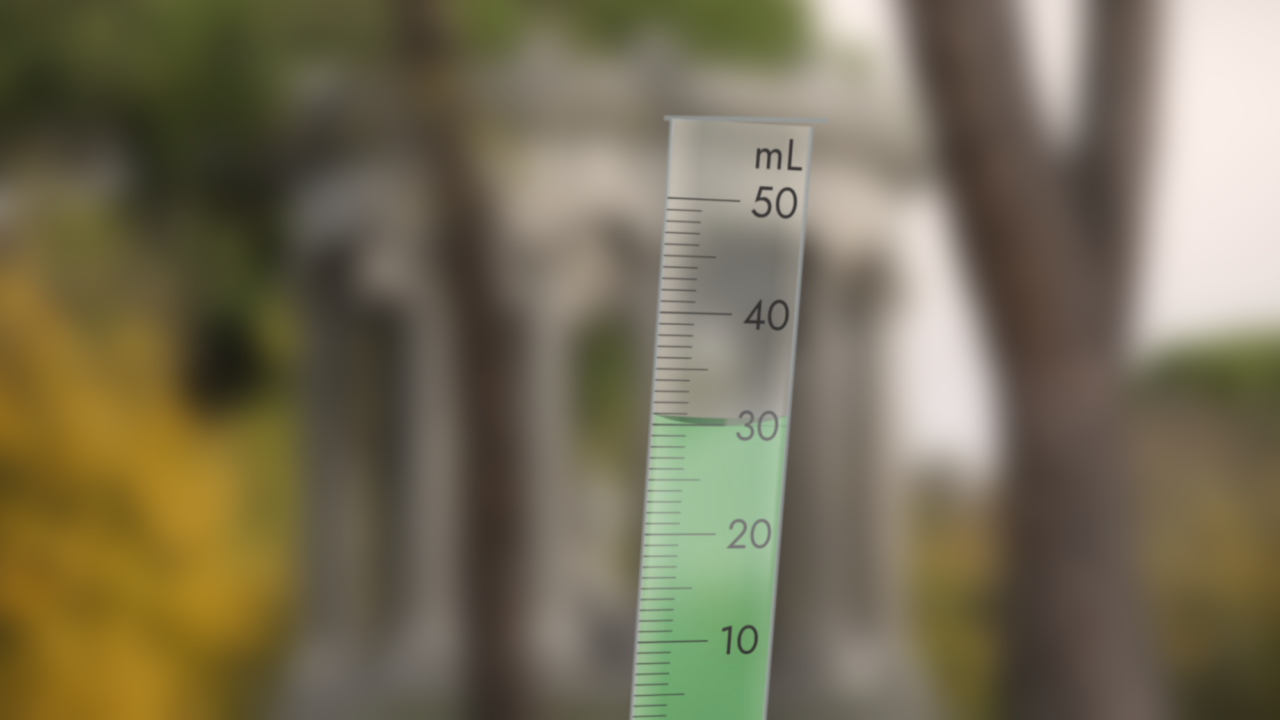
**30** mL
